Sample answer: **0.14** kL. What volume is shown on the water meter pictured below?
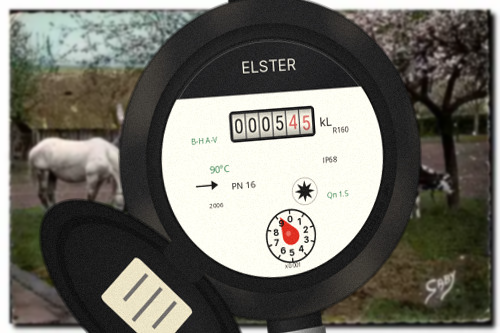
**5.449** kL
